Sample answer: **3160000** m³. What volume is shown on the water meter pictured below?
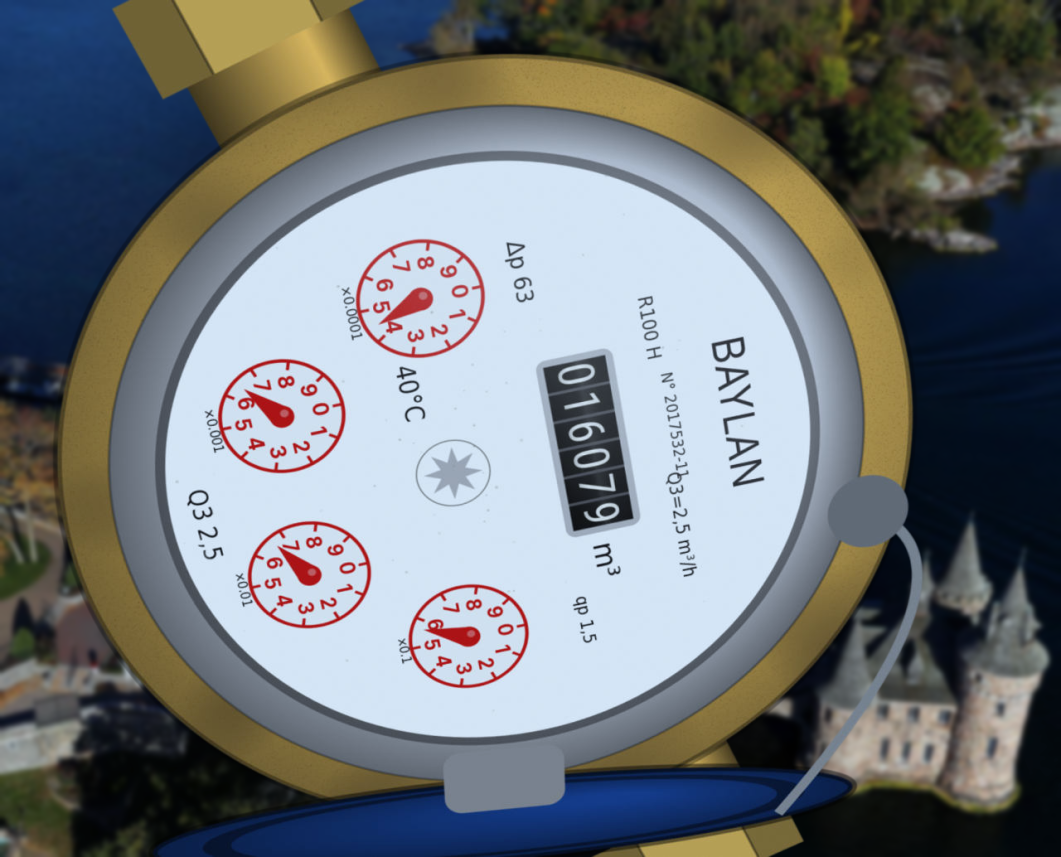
**16079.5664** m³
